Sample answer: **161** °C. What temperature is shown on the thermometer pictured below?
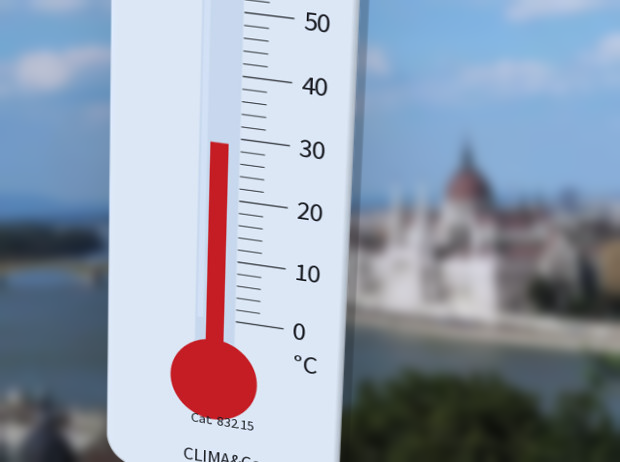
**29** °C
